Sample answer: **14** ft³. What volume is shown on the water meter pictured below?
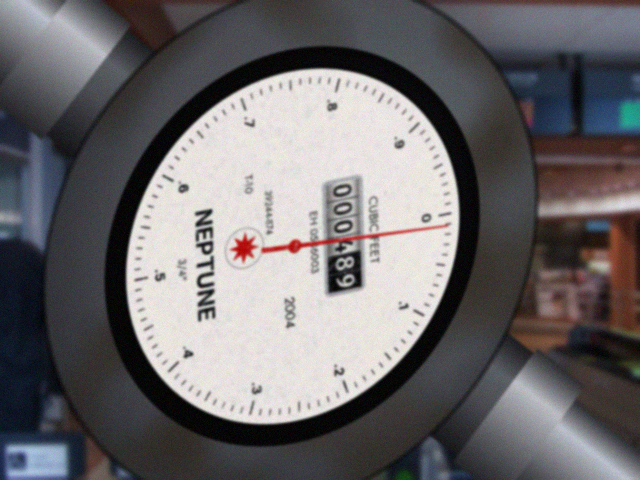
**489.01** ft³
